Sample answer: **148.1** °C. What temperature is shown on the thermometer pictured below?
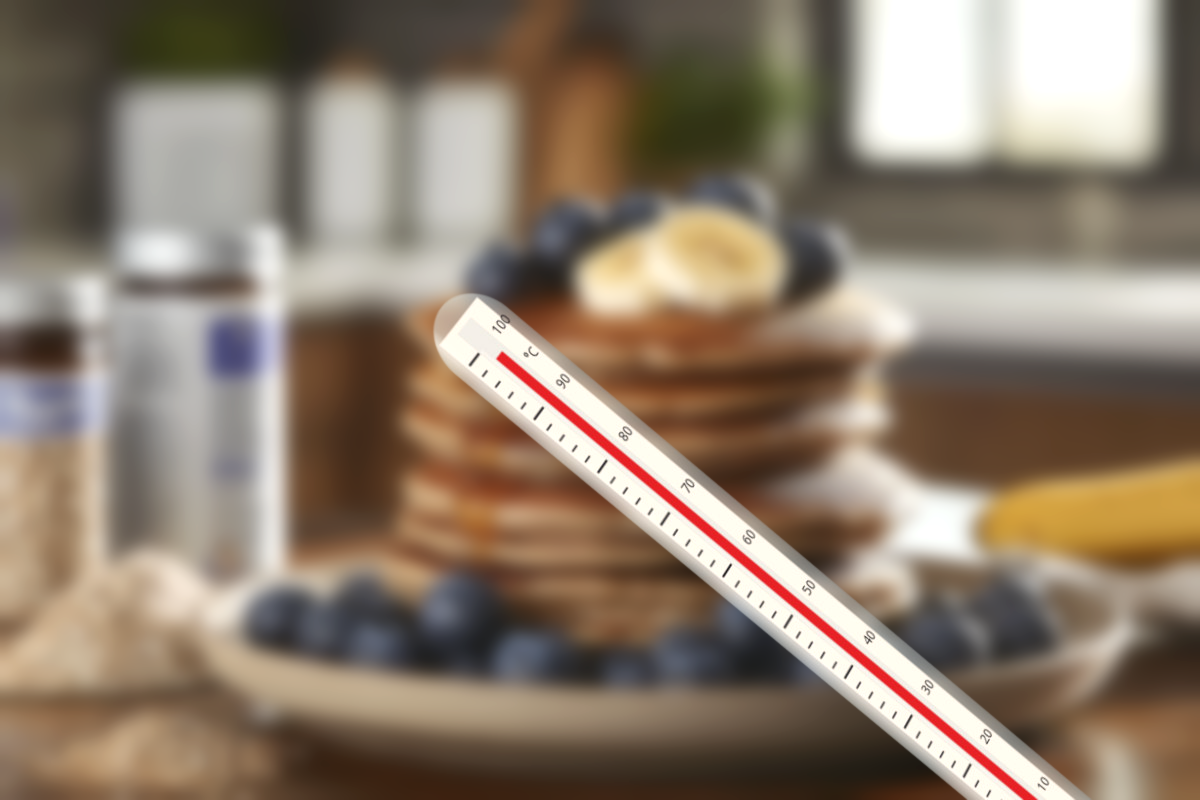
**98** °C
